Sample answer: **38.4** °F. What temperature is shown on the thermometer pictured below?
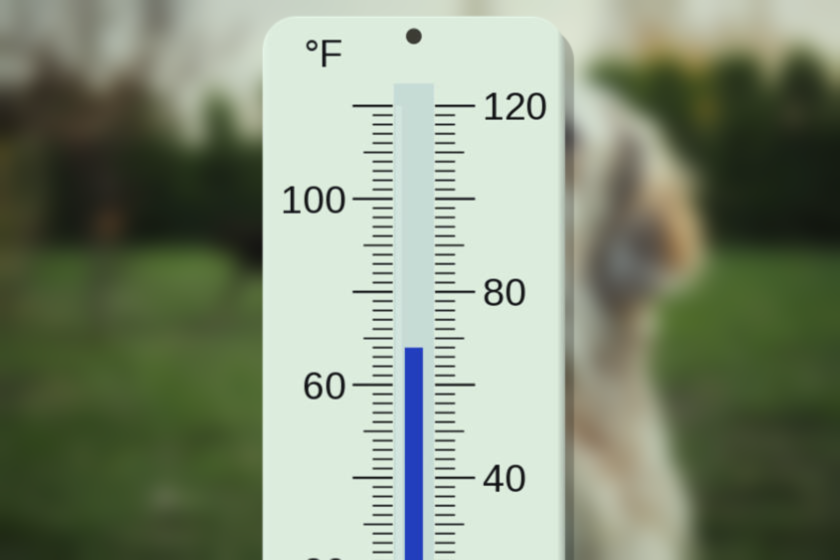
**68** °F
